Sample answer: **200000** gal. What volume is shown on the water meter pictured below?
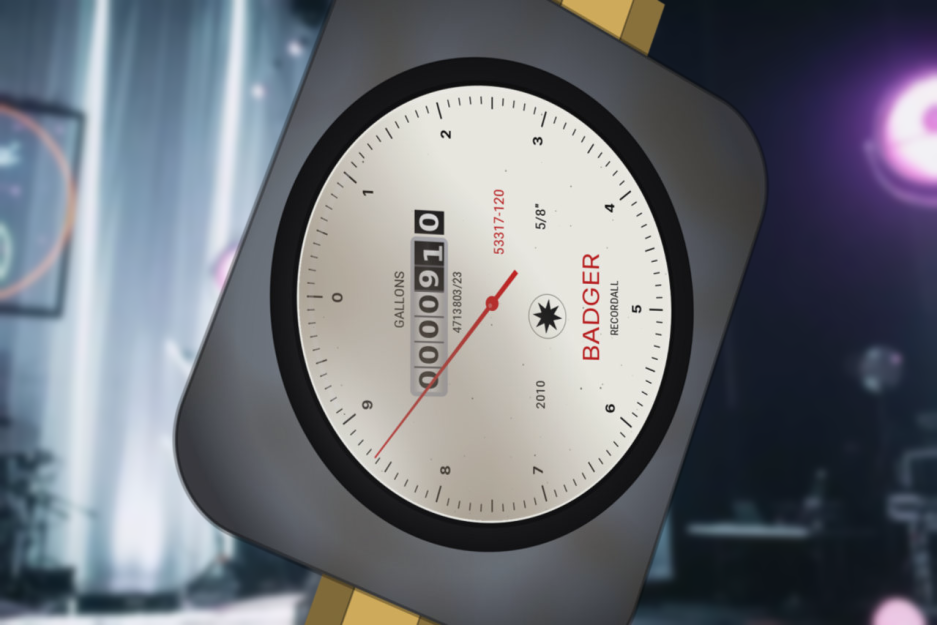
**908.6** gal
